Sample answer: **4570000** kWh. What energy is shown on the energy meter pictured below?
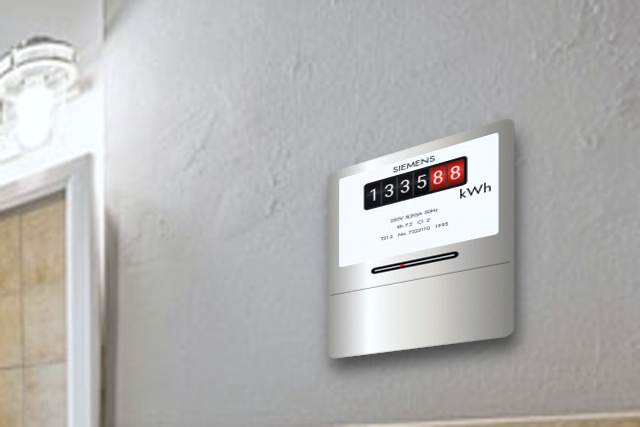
**1335.88** kWh
